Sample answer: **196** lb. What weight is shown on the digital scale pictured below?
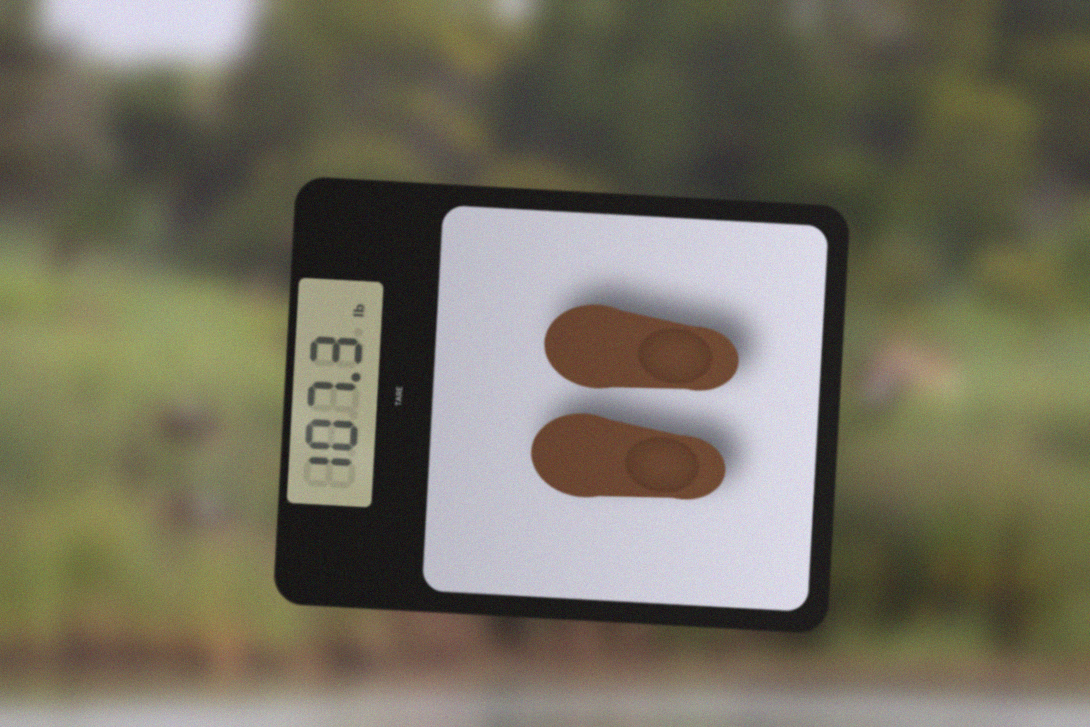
**107.3** lb
